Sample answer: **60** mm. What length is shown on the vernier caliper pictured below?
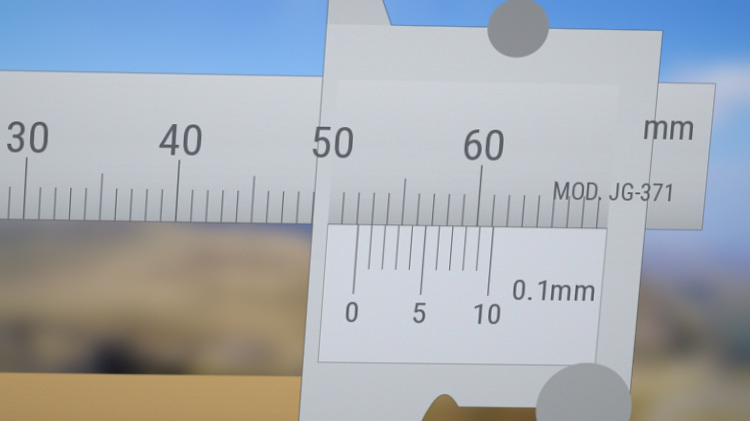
**52.1** mm
